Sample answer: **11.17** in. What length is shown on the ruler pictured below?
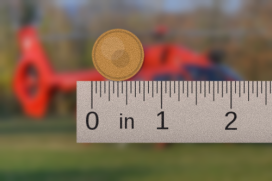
**0.75** in
